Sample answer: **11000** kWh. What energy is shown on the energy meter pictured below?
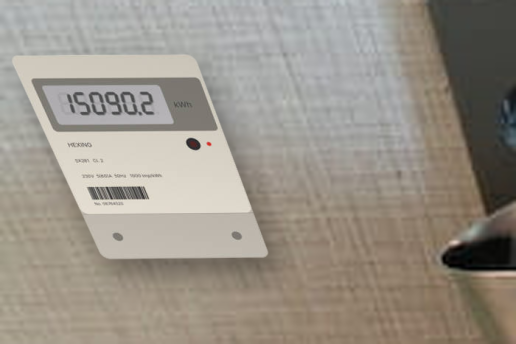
**15090.2** kWh
